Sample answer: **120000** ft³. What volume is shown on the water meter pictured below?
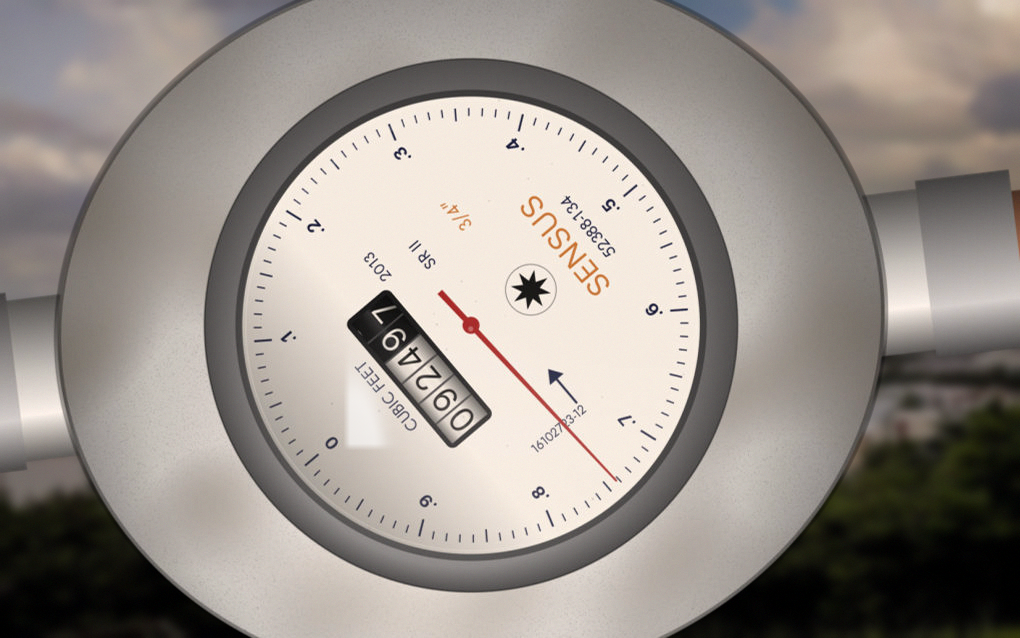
**92496.74** ft³
